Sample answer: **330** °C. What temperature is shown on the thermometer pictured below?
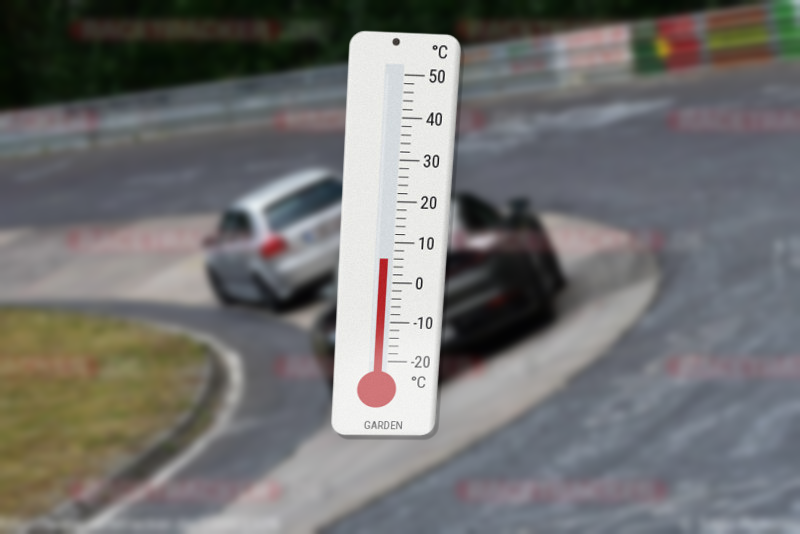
**6** °C
